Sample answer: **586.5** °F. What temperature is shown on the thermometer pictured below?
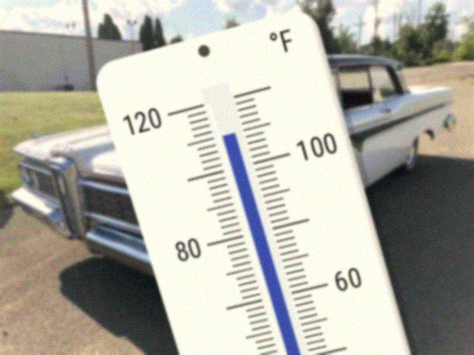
**110** °F
